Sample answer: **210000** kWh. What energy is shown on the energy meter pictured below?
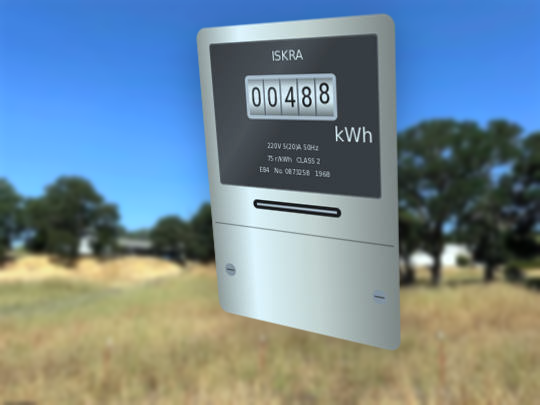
**488** kWh
